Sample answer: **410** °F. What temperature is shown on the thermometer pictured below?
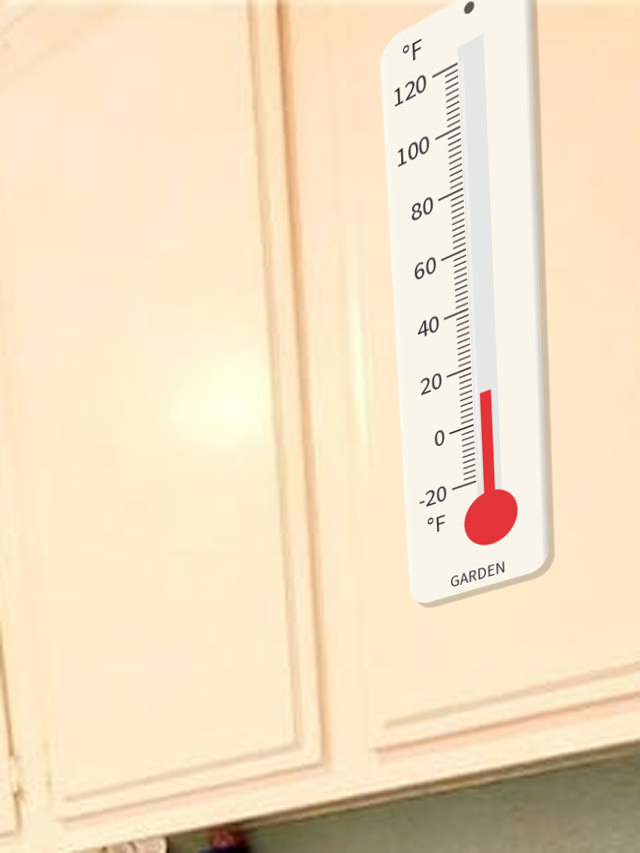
**10** °F
